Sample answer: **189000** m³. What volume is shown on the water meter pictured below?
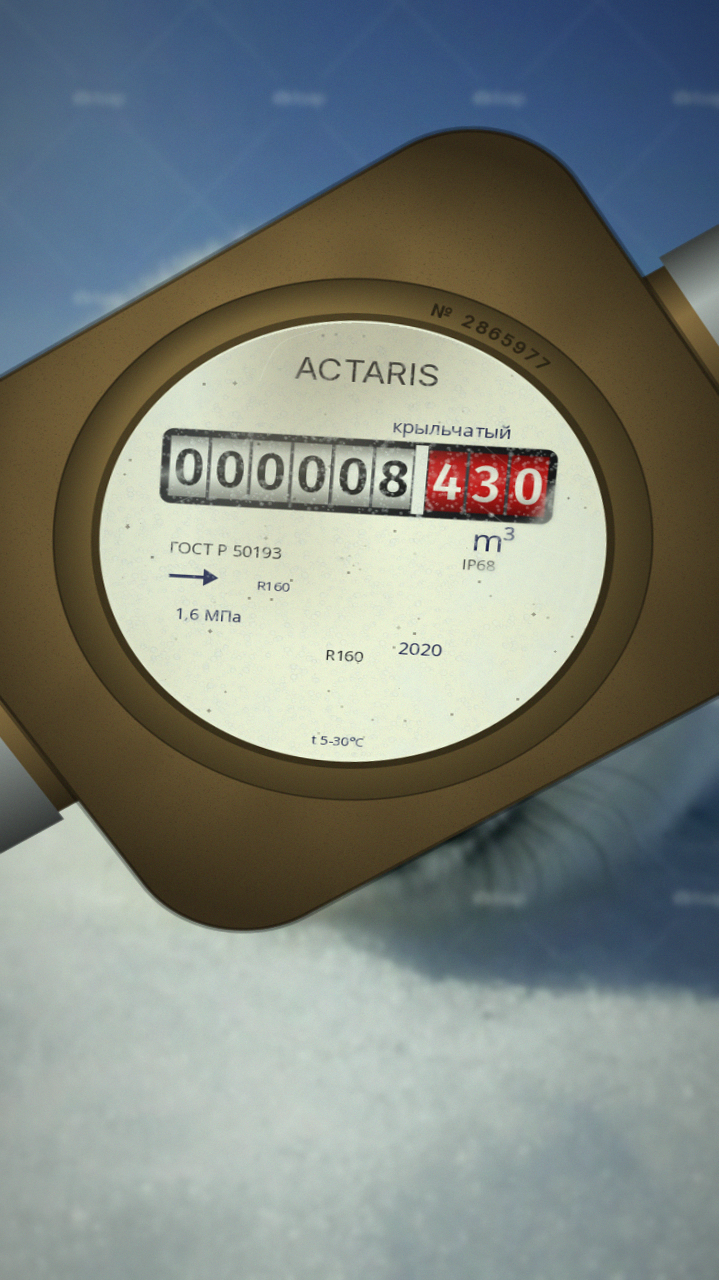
**8.430** m³
